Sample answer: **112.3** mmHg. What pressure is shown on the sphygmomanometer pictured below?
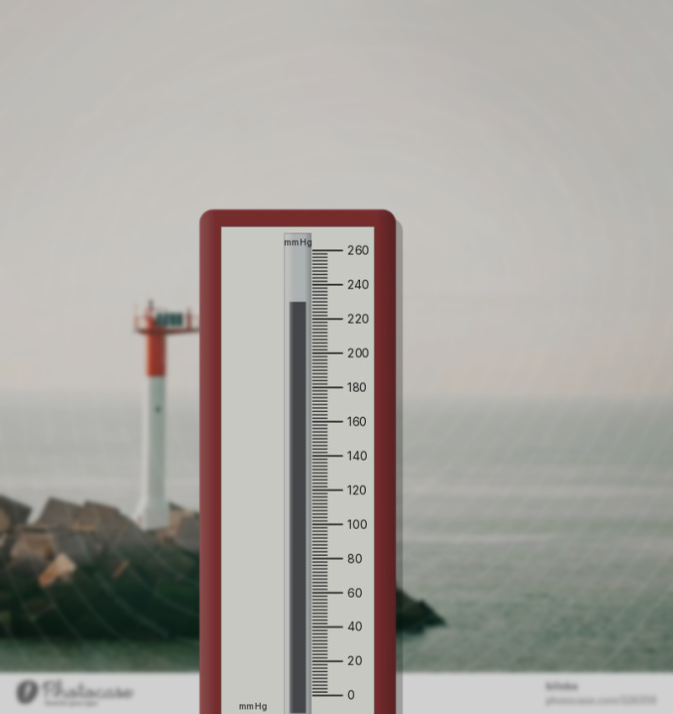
**230** mmHg
